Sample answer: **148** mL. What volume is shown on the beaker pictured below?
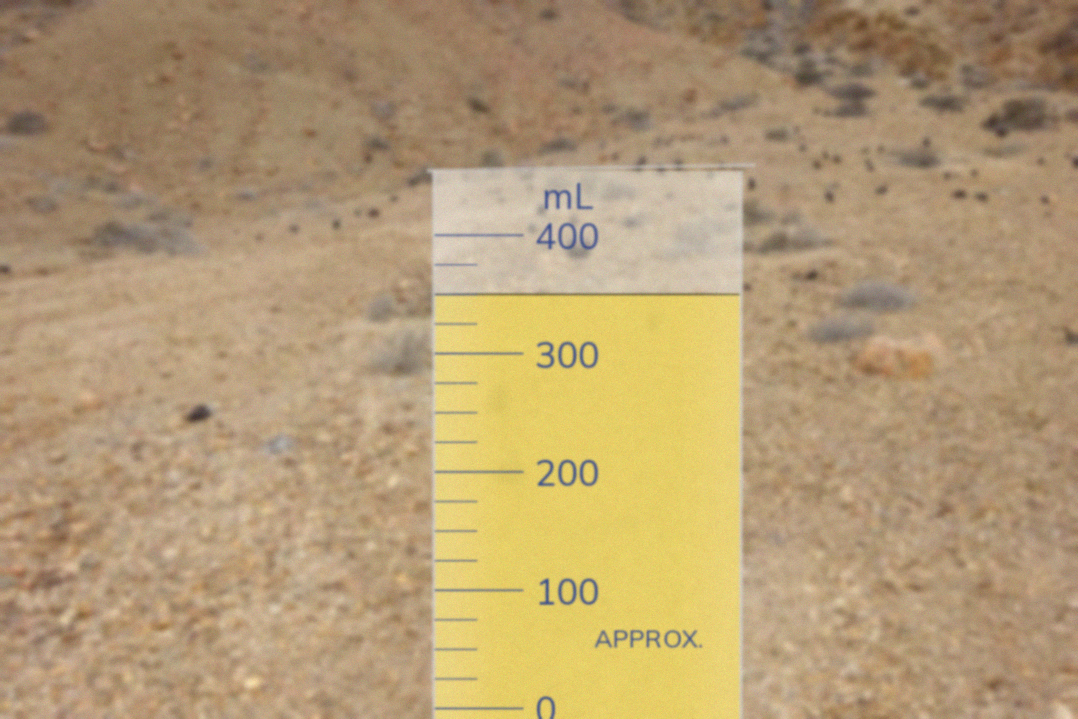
**350** mL
